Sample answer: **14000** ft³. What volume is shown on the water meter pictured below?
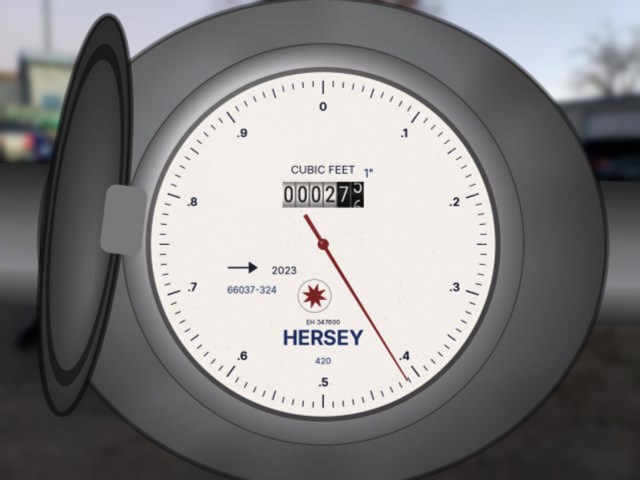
**275.41** ft³
